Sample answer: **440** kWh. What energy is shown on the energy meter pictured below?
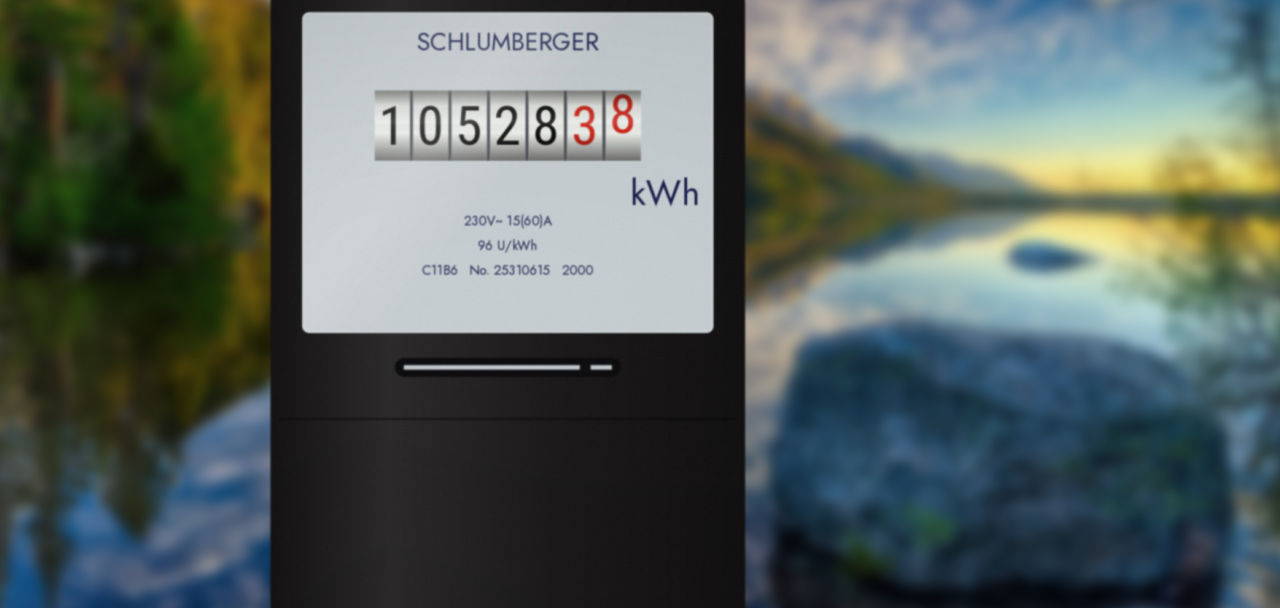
**10528.38** kWh
